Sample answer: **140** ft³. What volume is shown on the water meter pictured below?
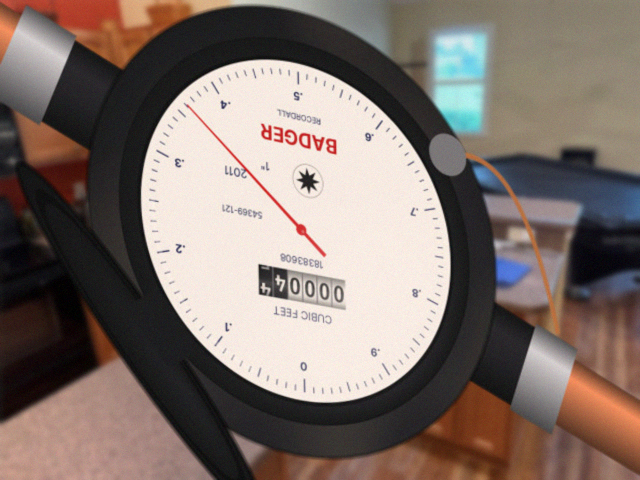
**44.36** ft³
